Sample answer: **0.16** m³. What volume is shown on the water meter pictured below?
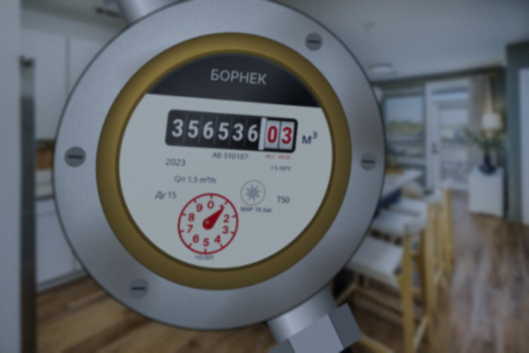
**356536.031** m³
